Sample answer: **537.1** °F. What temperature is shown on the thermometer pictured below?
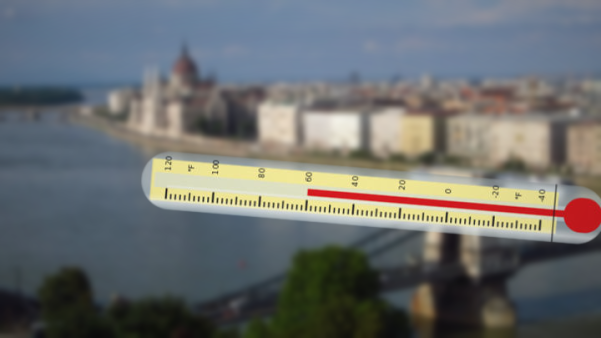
**60** °F
